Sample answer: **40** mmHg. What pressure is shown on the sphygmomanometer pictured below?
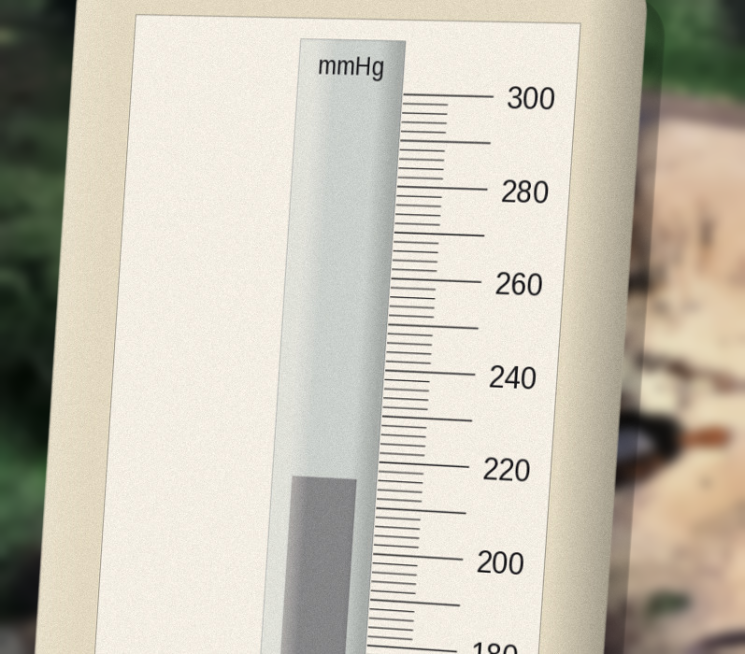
**216** mmHg
